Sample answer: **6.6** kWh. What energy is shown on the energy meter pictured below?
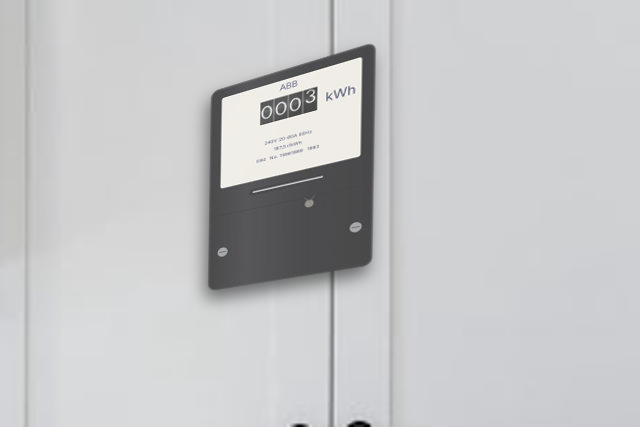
**3** kWh
